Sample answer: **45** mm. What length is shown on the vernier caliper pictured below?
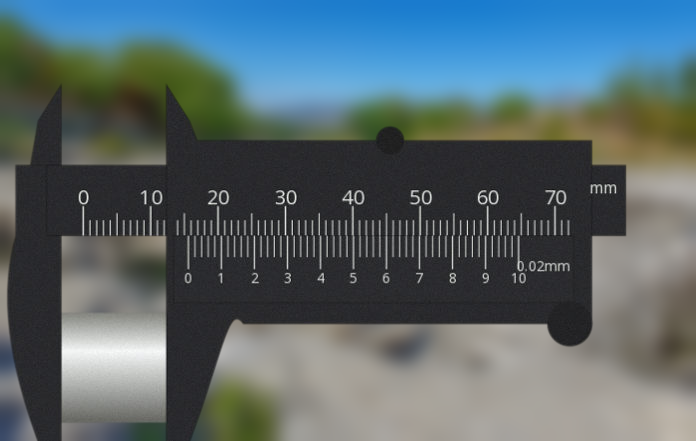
**15.6** mm
